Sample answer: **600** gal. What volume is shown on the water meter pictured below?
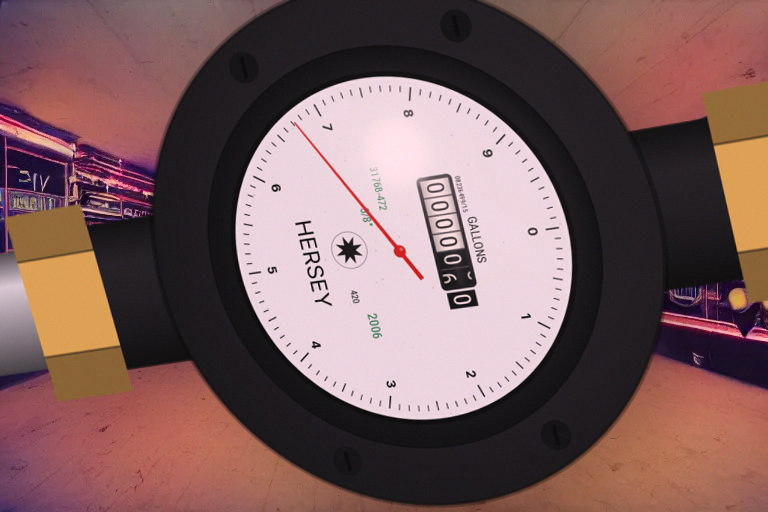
**56.7** gal
